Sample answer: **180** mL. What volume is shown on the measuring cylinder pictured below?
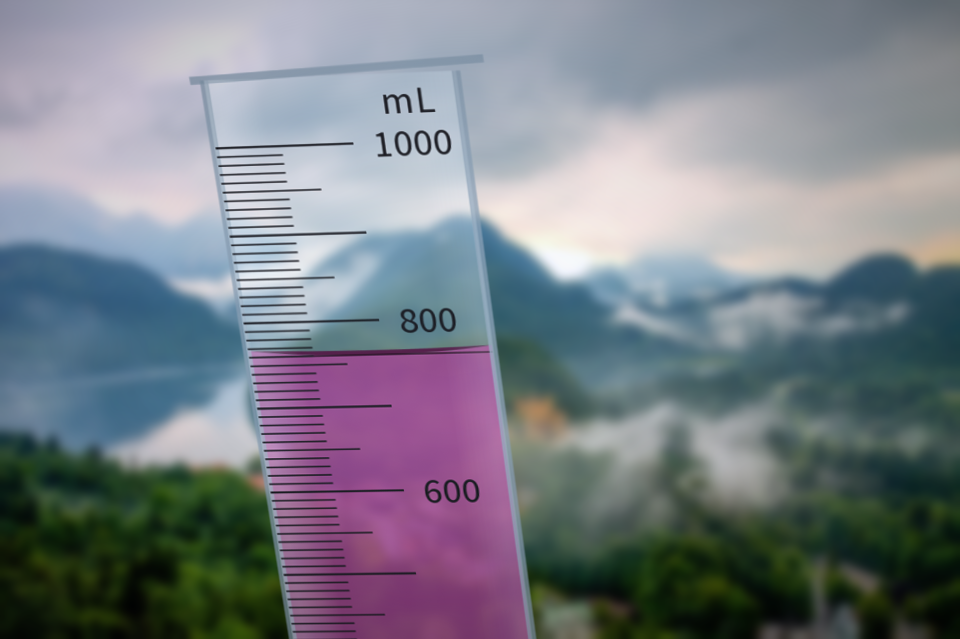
**760** mL
